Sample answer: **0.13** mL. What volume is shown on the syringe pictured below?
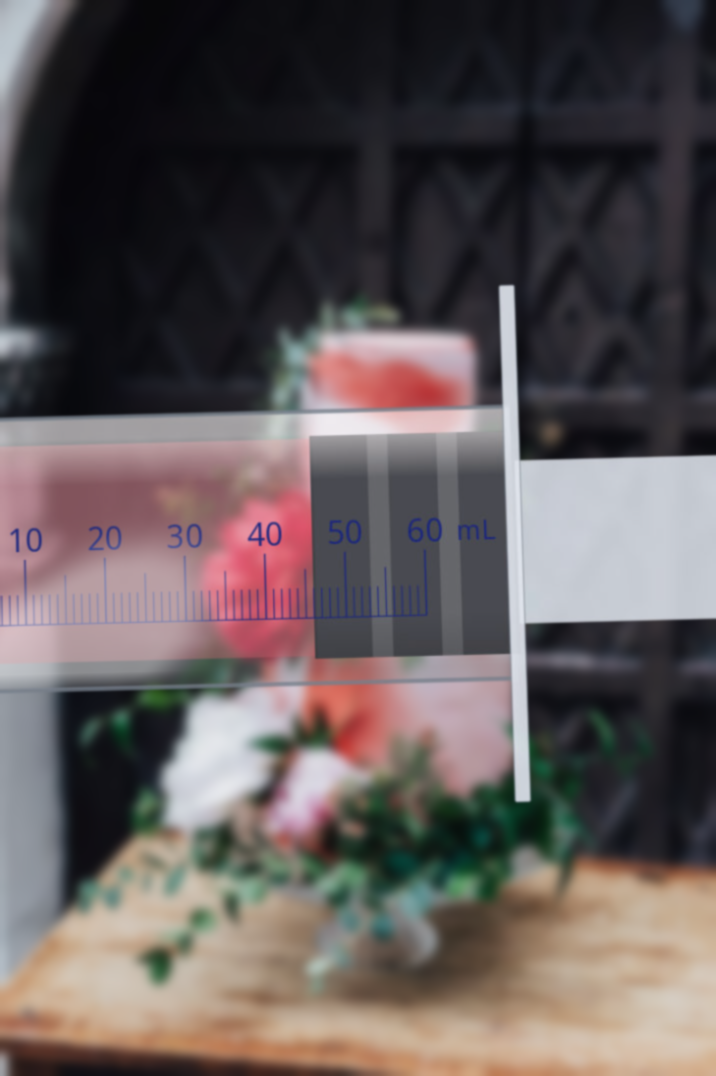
**46** mL
